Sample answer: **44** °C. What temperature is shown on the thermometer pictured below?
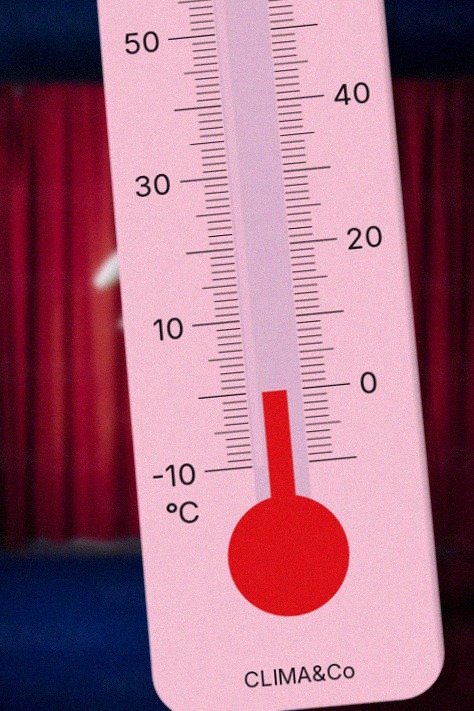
**0** °C
